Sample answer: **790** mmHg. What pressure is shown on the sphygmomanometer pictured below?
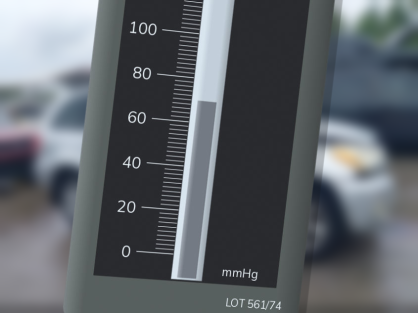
**70** mmHg
